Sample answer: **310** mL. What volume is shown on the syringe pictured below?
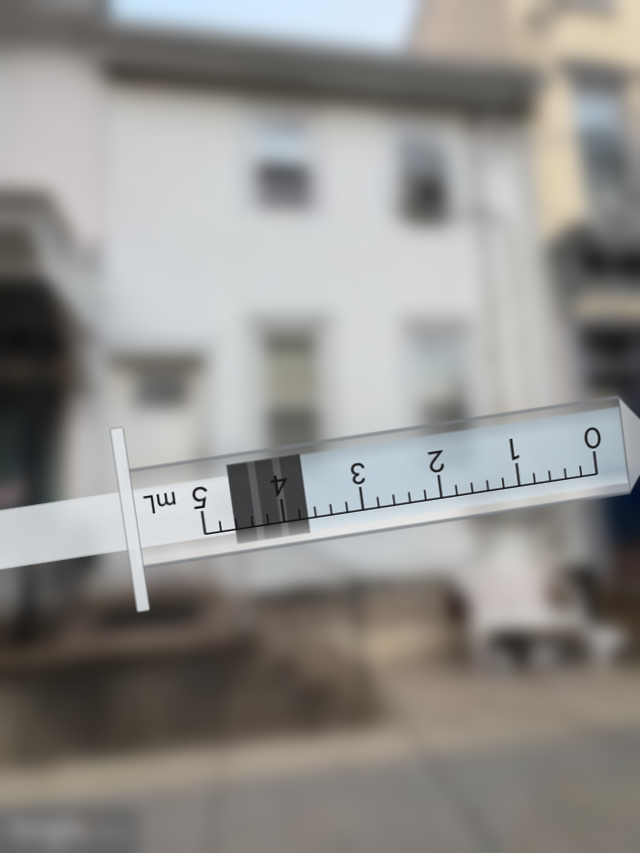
**3.7** mL
